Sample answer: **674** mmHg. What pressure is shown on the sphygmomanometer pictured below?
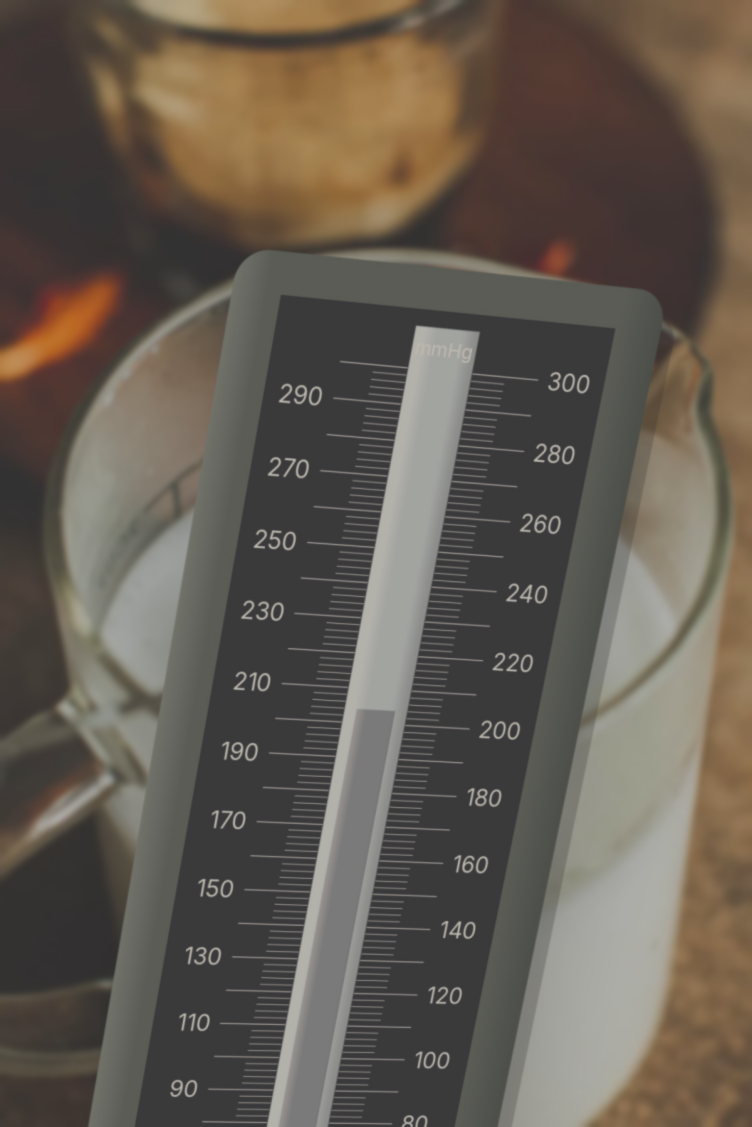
**204** mmHg
